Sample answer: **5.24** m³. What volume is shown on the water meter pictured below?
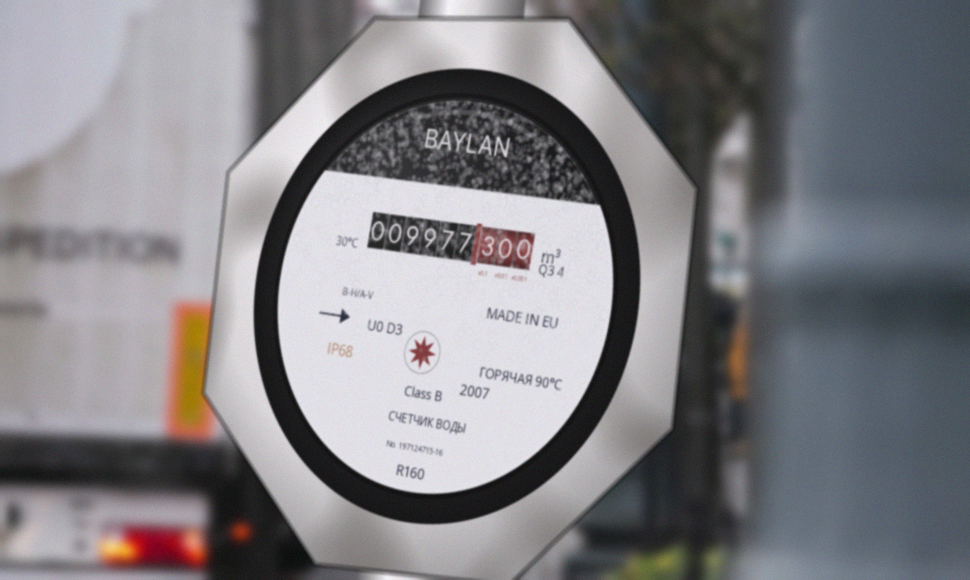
**9977.300** m³
